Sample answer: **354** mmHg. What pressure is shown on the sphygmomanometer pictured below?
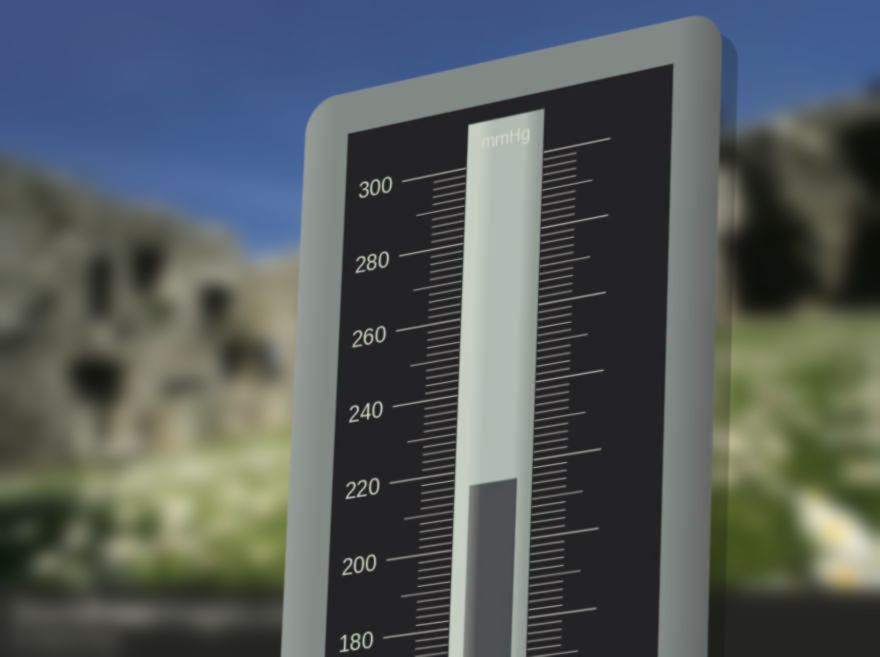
**216** mmHg
